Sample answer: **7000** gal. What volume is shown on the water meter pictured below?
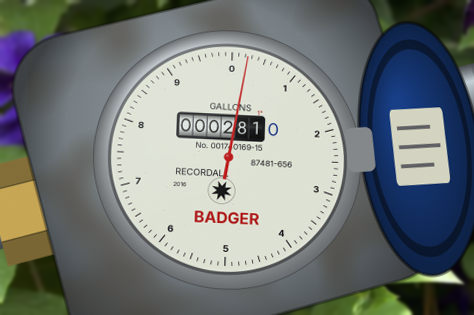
**2810.2** gal
